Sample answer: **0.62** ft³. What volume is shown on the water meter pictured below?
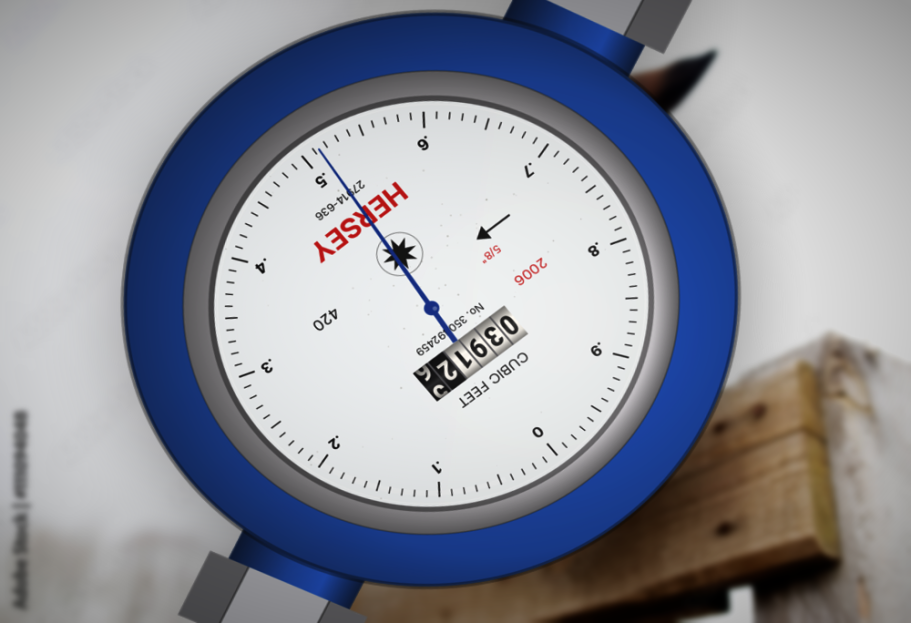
**39125.51** ft³
